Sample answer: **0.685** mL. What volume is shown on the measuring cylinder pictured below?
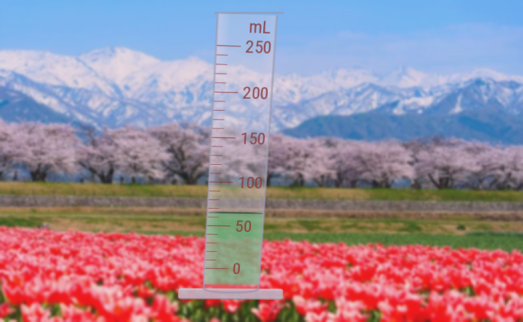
**65** mL
